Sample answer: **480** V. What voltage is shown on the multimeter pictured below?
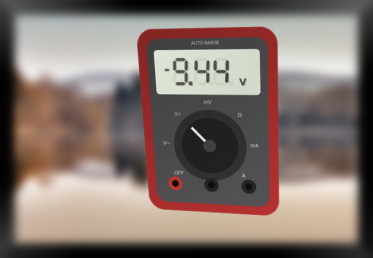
**-9.44** V
